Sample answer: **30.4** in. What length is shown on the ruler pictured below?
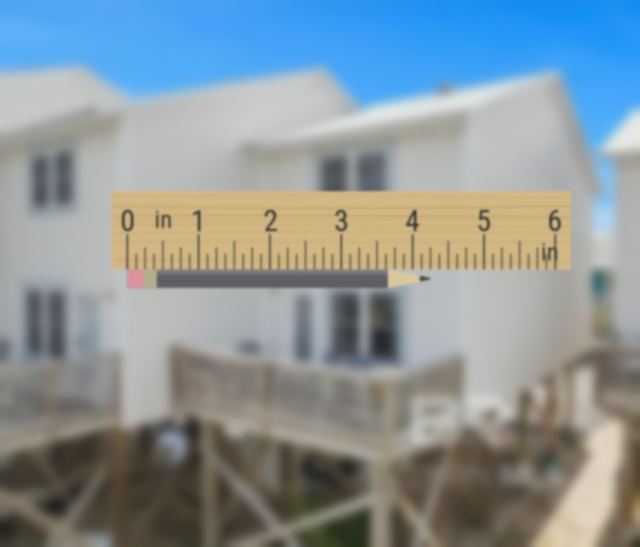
**4.25** in
